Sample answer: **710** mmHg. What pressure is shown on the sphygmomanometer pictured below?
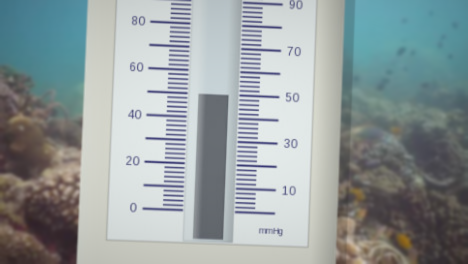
**50** mmHg
